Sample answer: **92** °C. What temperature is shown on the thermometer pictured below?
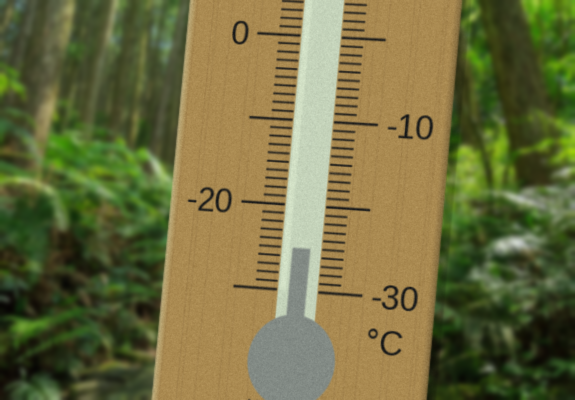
**-25** °C
